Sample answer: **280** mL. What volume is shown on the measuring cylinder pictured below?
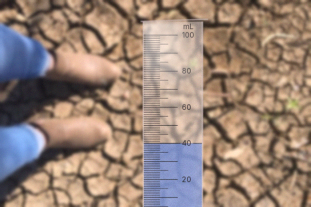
**40** mL
